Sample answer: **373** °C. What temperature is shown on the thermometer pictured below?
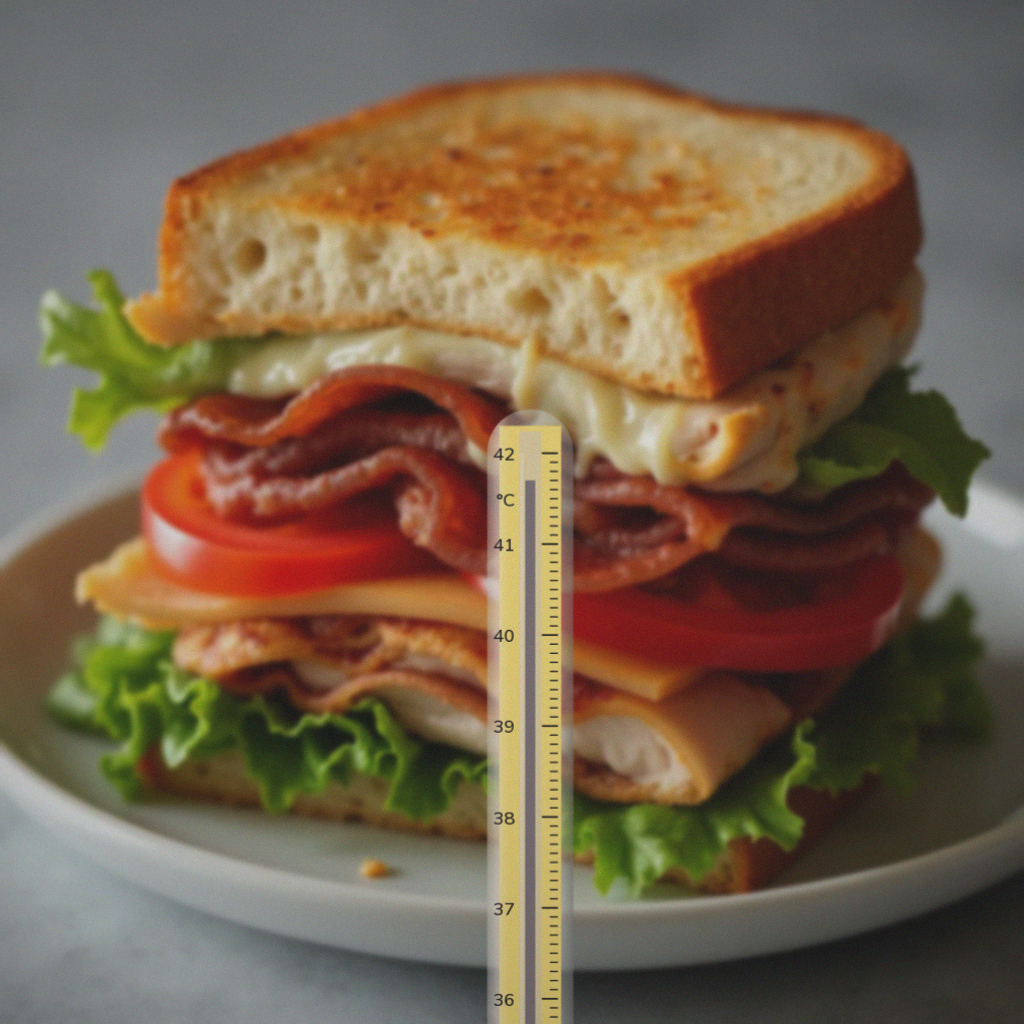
**41.7** °C
